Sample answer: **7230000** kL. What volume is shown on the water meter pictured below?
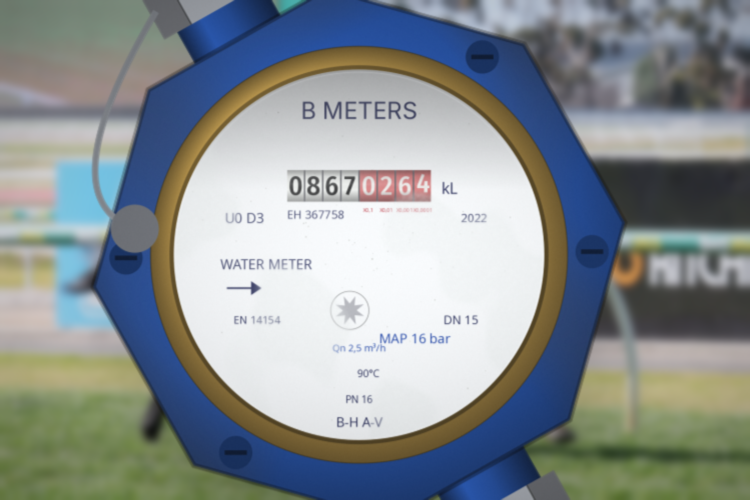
**867.0264** kL
